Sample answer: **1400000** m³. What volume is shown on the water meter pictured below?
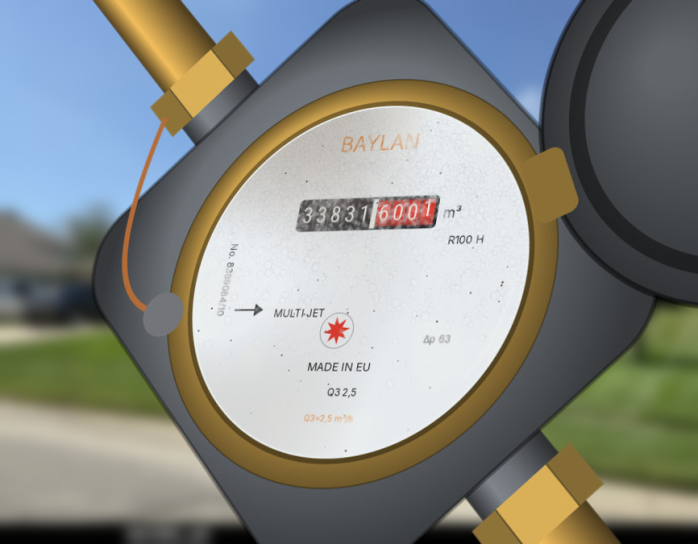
**33831.6001** m³
